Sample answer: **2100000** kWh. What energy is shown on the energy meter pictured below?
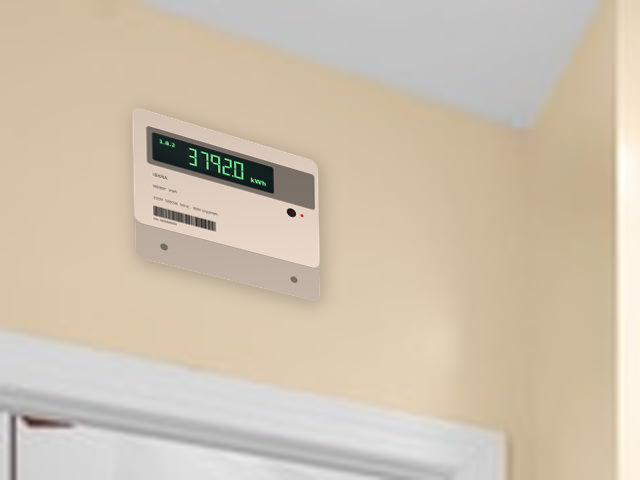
**3792.0** kWh
